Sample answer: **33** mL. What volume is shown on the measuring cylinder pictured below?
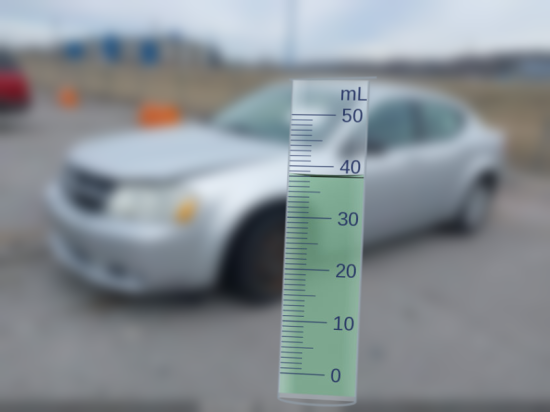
**38** mL
